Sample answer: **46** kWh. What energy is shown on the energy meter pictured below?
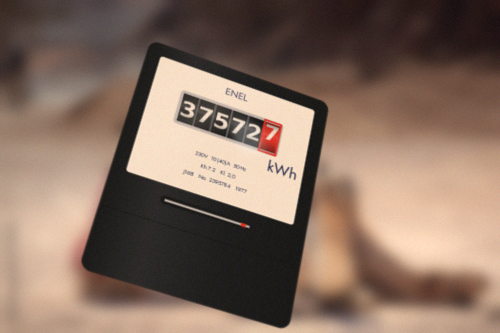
**37572.7** kWh
